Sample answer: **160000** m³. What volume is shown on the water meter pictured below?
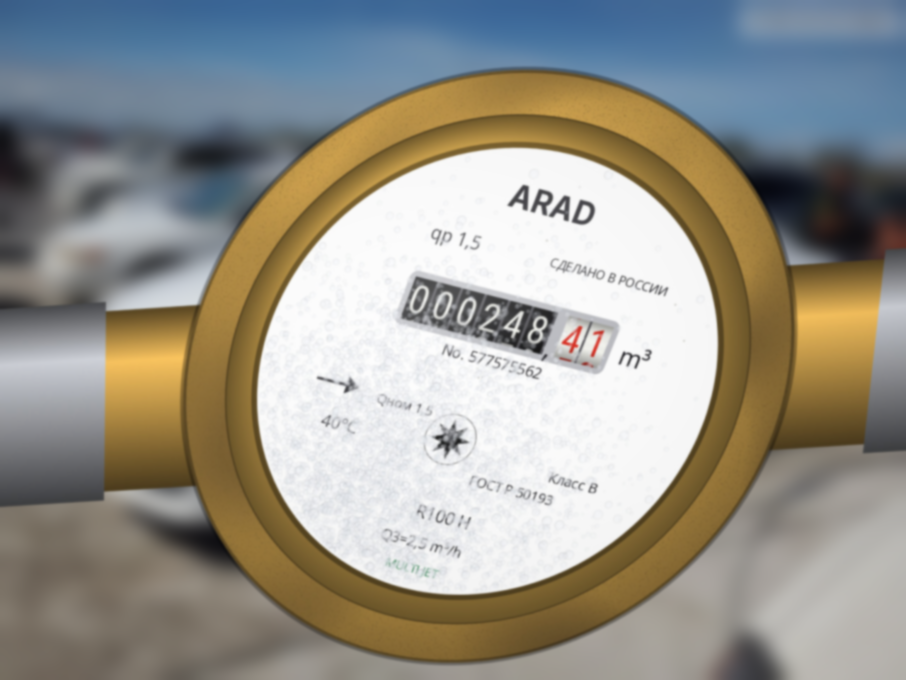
**248.41** m³
